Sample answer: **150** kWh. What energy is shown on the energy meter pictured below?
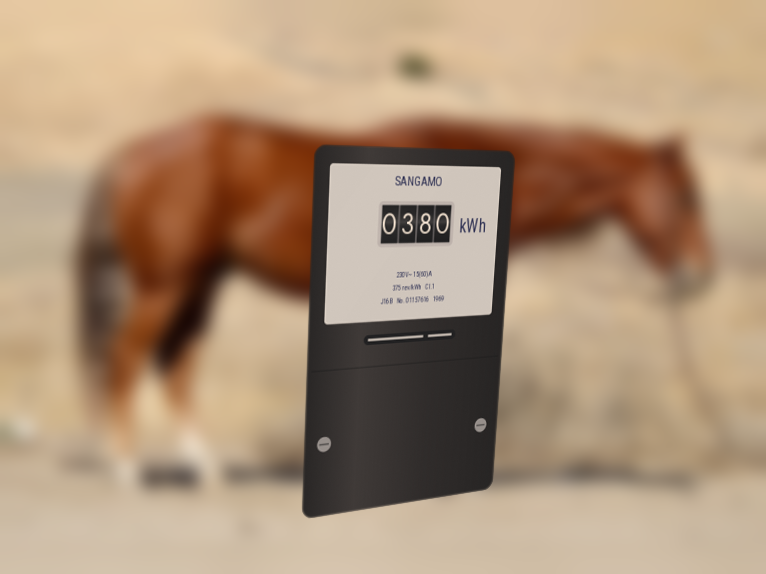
**380** kWh
